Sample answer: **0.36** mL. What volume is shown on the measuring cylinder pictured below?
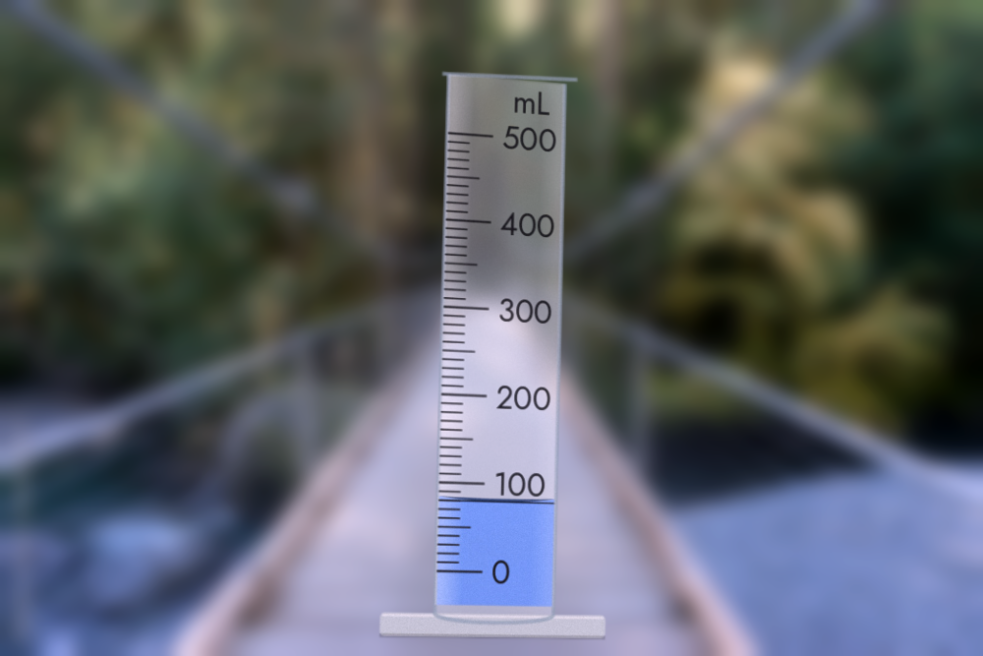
**80** mL
